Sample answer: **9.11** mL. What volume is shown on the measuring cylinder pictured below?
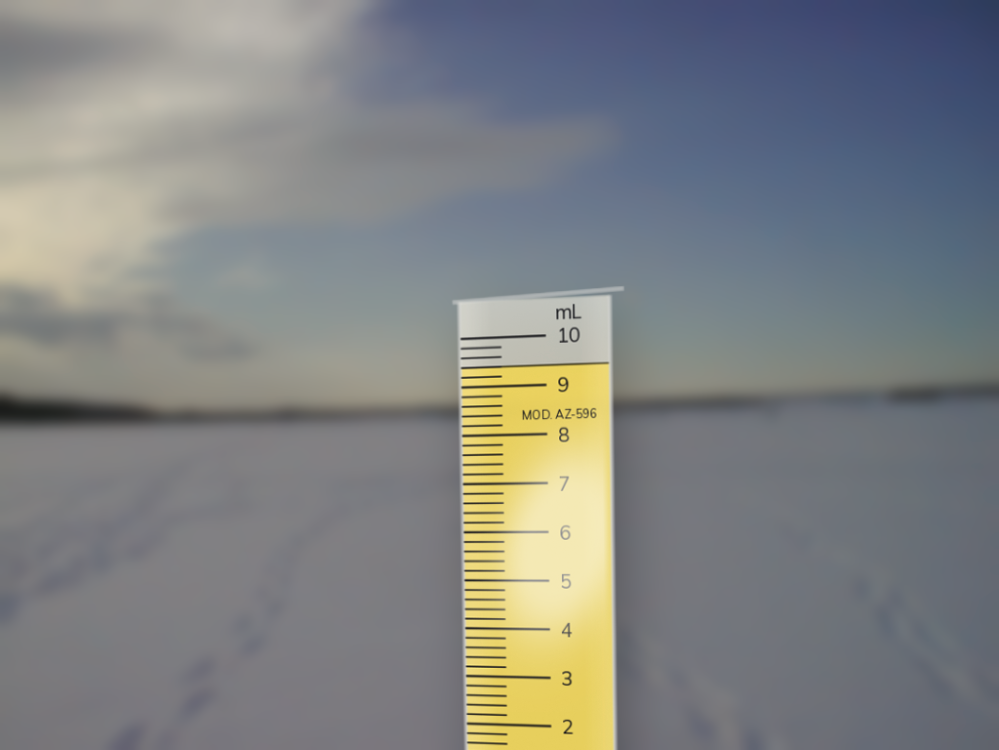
**9.4** mL
